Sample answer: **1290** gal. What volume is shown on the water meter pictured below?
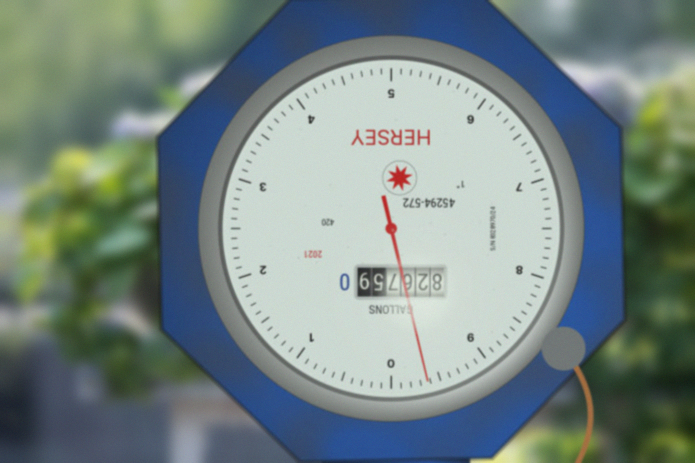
**8267589.6** gal
